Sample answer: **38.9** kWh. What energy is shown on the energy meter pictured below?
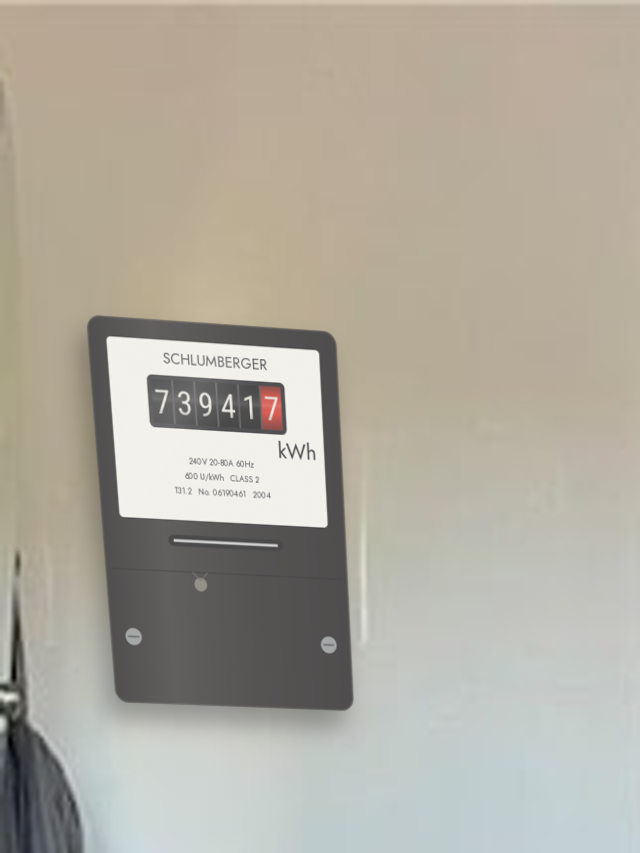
**73941.7** kWh
